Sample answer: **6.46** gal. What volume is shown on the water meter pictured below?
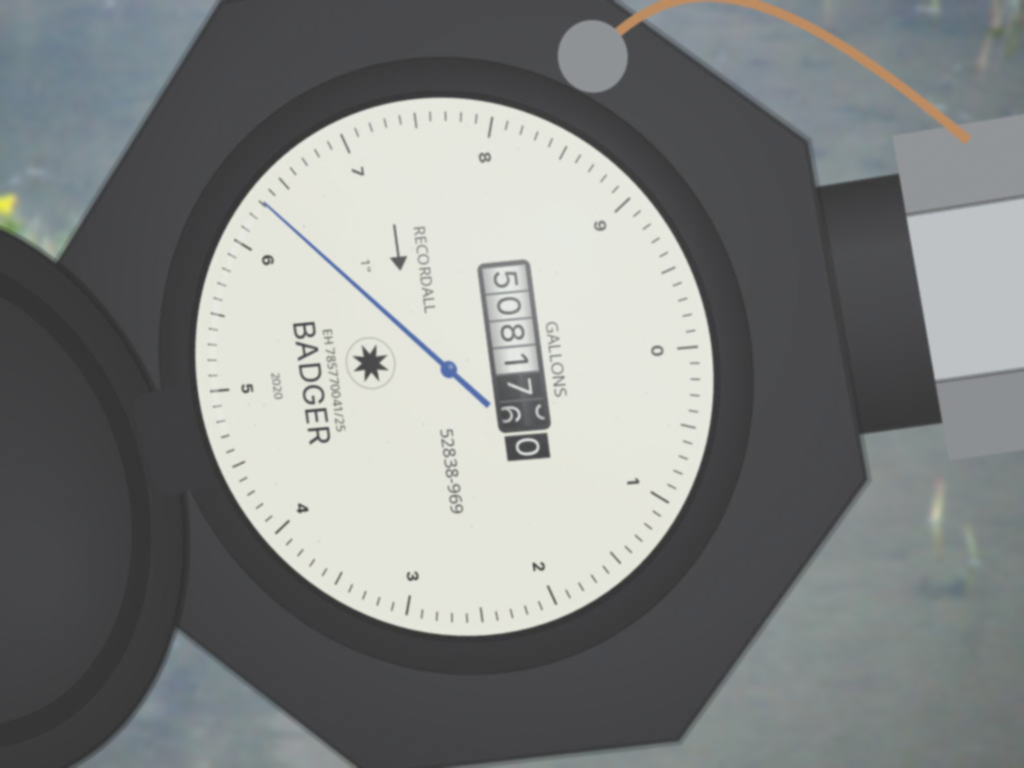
**5081756.3** gal
